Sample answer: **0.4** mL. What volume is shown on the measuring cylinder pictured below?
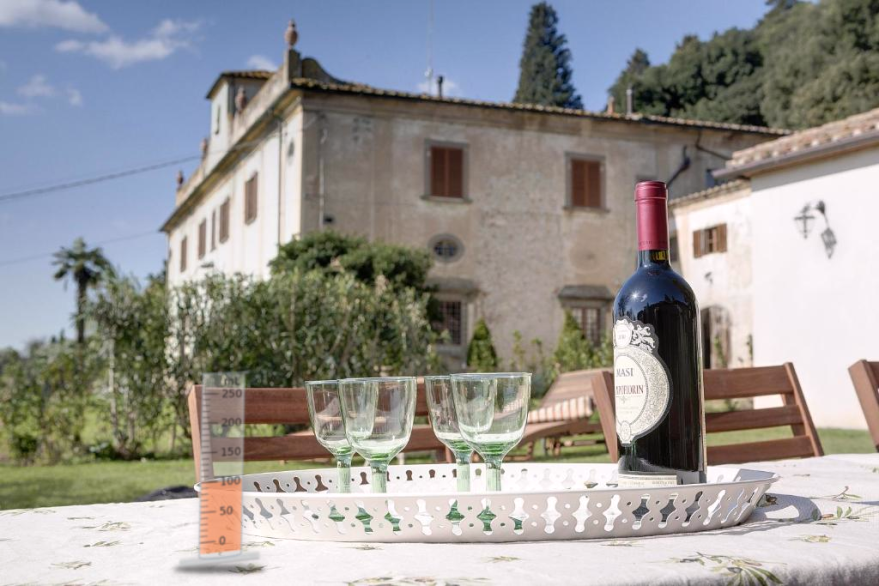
**100** mL
